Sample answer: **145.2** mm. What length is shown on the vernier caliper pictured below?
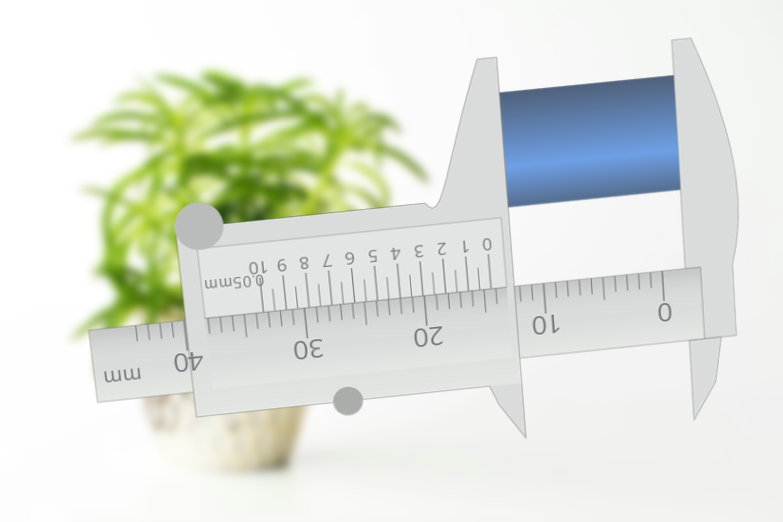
**14.4** mm
